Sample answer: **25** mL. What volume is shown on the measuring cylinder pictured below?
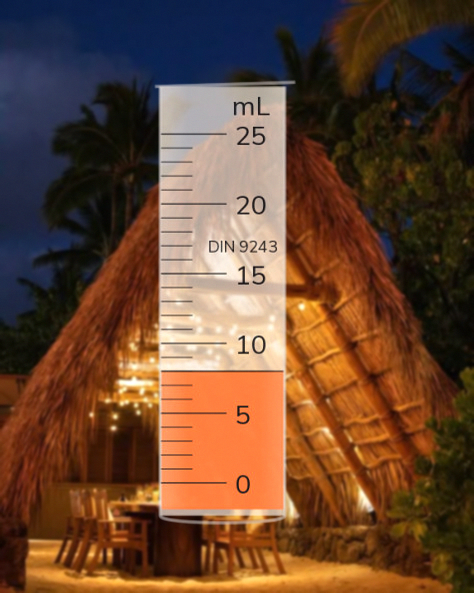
**8** mL
